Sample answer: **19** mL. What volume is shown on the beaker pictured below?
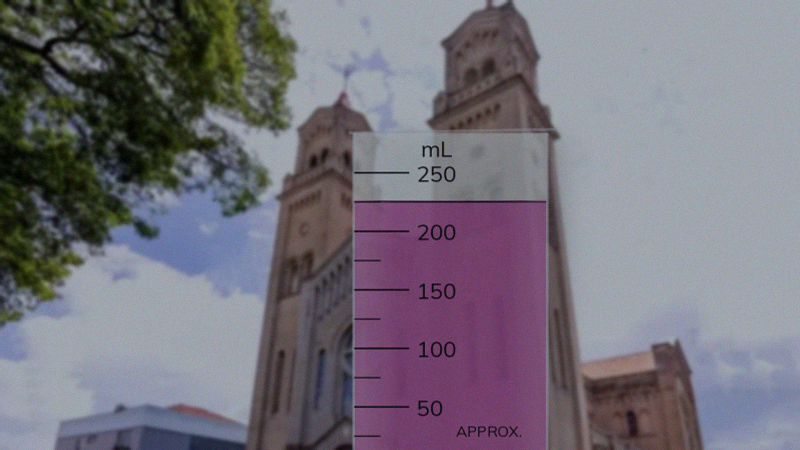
**225** mL
